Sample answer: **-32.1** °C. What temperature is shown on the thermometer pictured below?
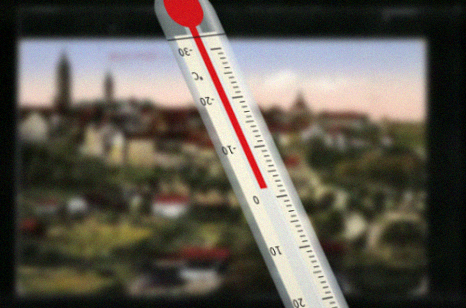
**-2** °C
